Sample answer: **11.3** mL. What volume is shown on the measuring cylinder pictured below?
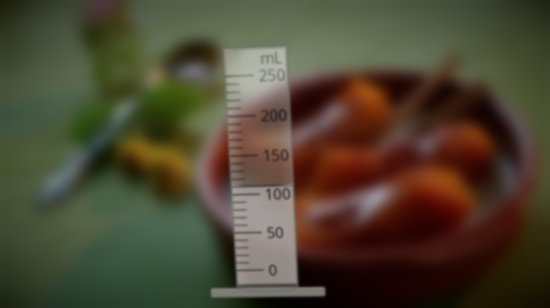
**110** mL
